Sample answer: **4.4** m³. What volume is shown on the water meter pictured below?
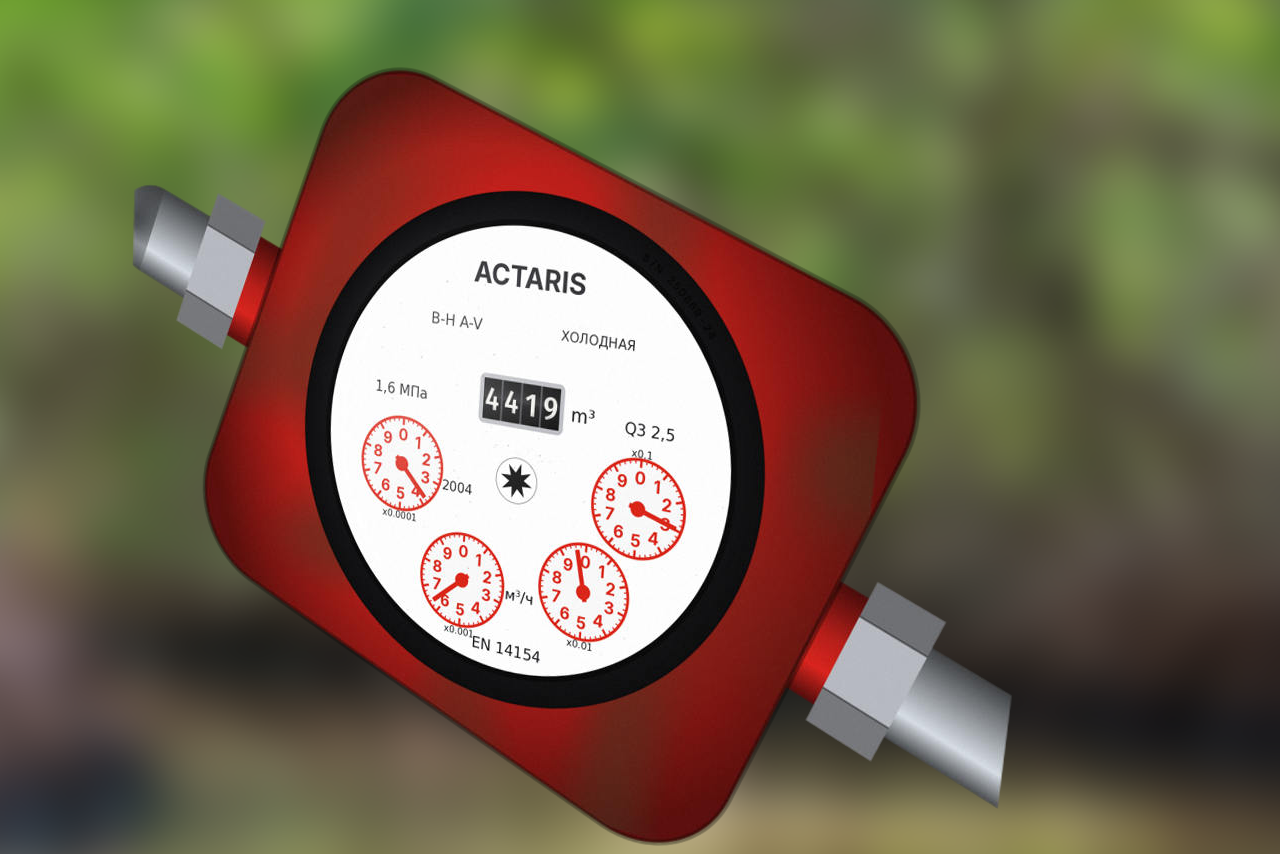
**4419.2963** m³
